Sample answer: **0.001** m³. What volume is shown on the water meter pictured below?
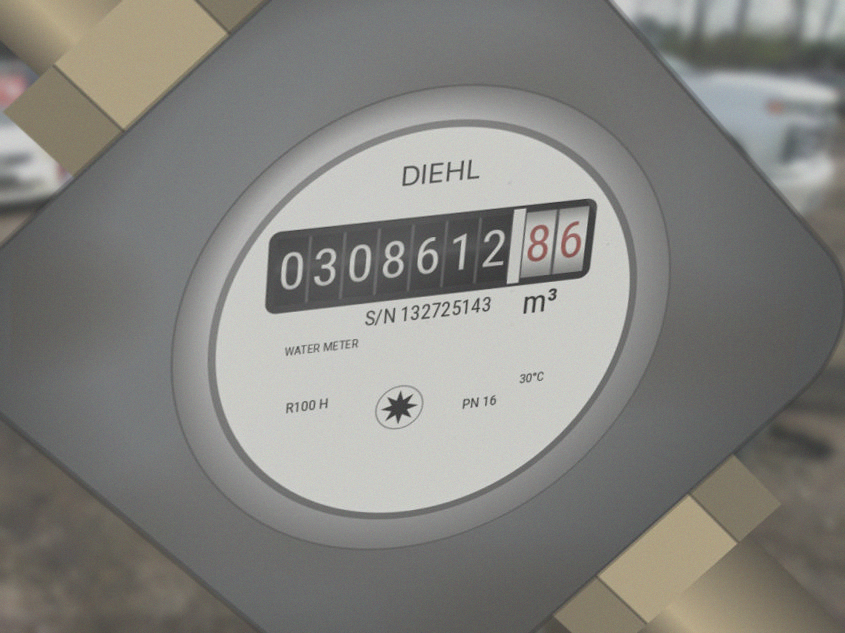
**308612.86** m³
